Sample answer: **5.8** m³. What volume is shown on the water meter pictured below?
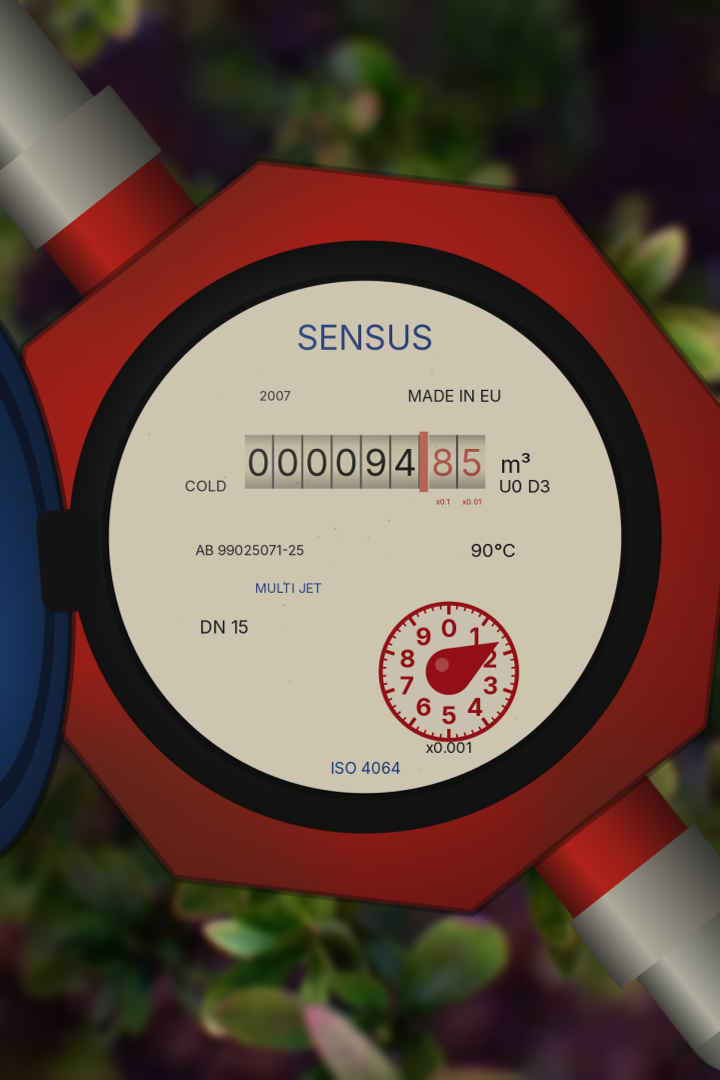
**94.851** m³
